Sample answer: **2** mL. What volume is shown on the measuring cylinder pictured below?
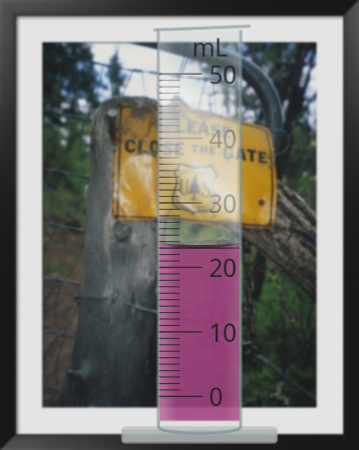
**23** mL
